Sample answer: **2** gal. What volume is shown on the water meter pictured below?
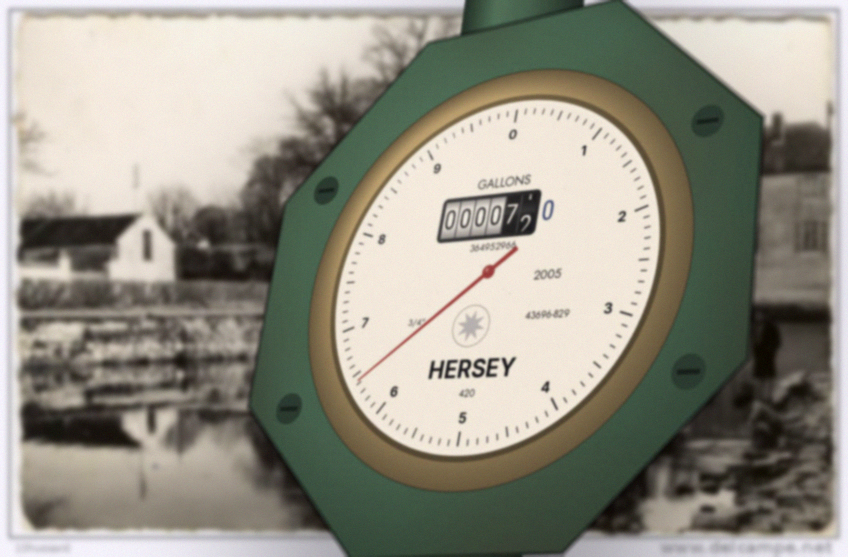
**716.4** gal
